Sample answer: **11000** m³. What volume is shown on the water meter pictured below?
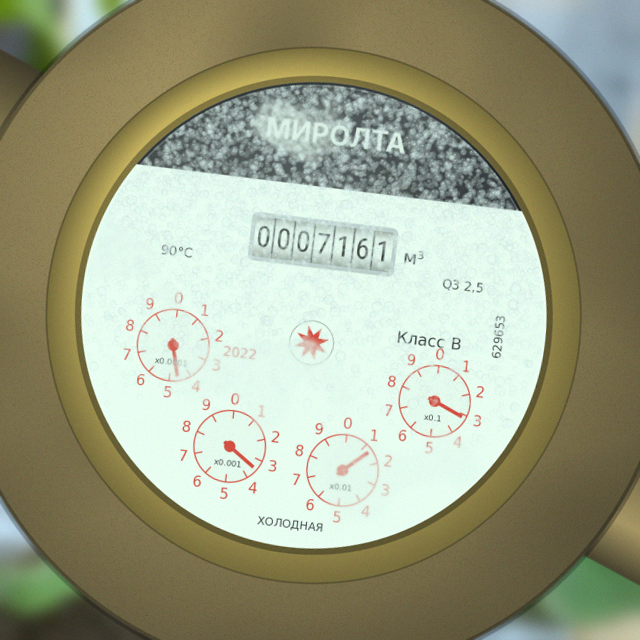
**7161.3134** m³
